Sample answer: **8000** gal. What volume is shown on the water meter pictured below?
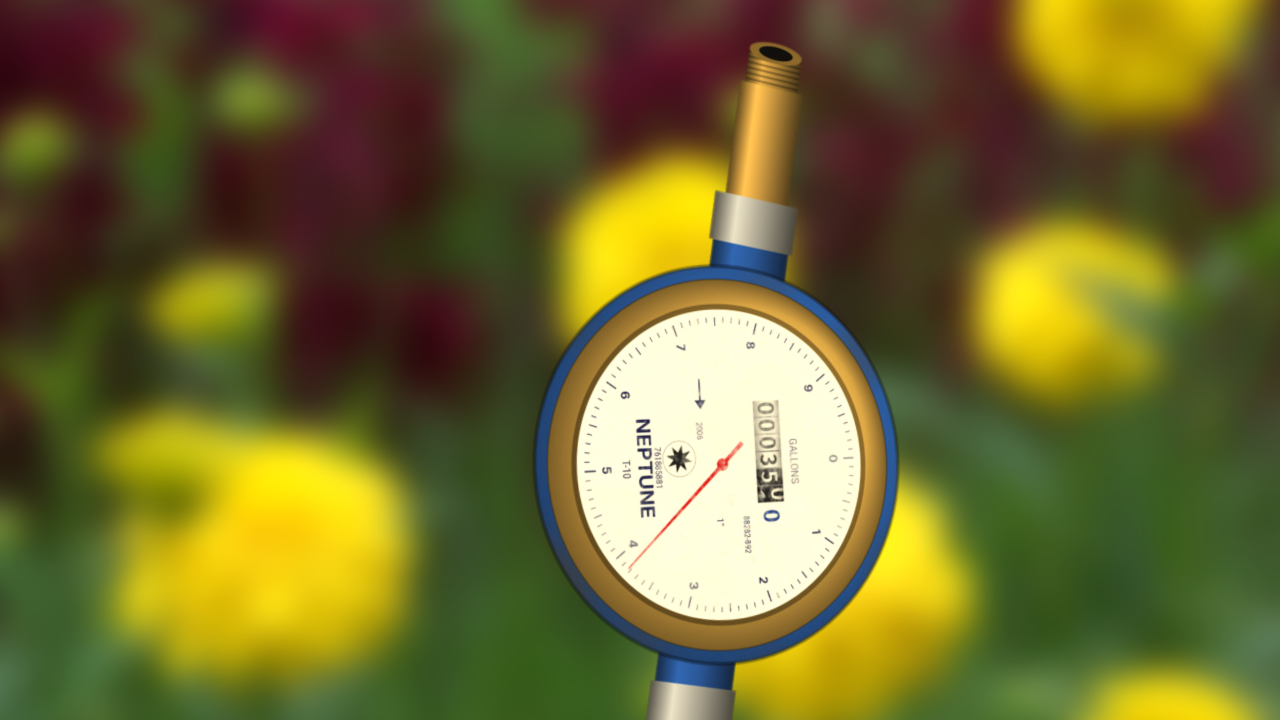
**3503.8** gal
